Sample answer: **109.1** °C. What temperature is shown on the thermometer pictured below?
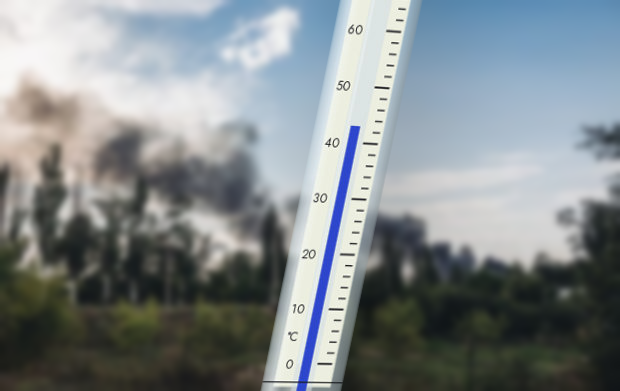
**43** °C
